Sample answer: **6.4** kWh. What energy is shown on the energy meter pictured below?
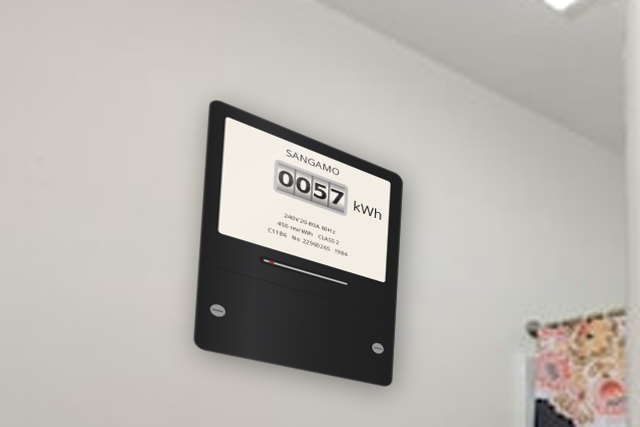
**57** kWh
